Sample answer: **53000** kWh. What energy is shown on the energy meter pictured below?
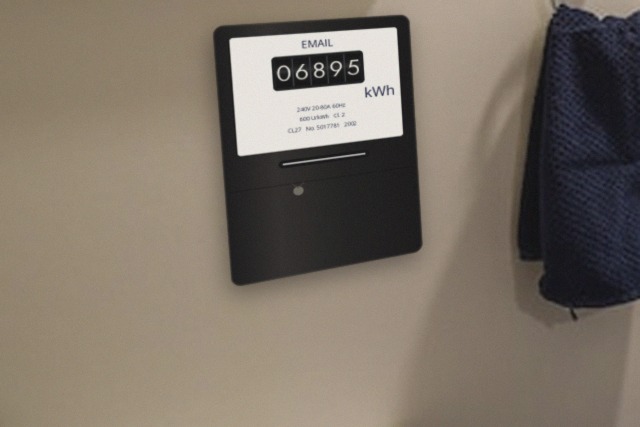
**6895** kWh
